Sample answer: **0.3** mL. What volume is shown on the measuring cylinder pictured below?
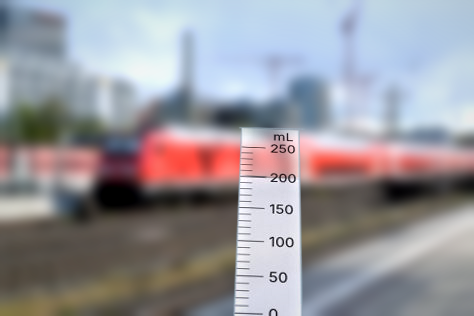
**200** mL
